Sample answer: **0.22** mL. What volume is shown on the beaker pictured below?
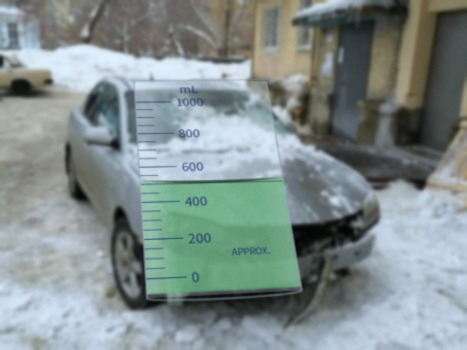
**500** mL
